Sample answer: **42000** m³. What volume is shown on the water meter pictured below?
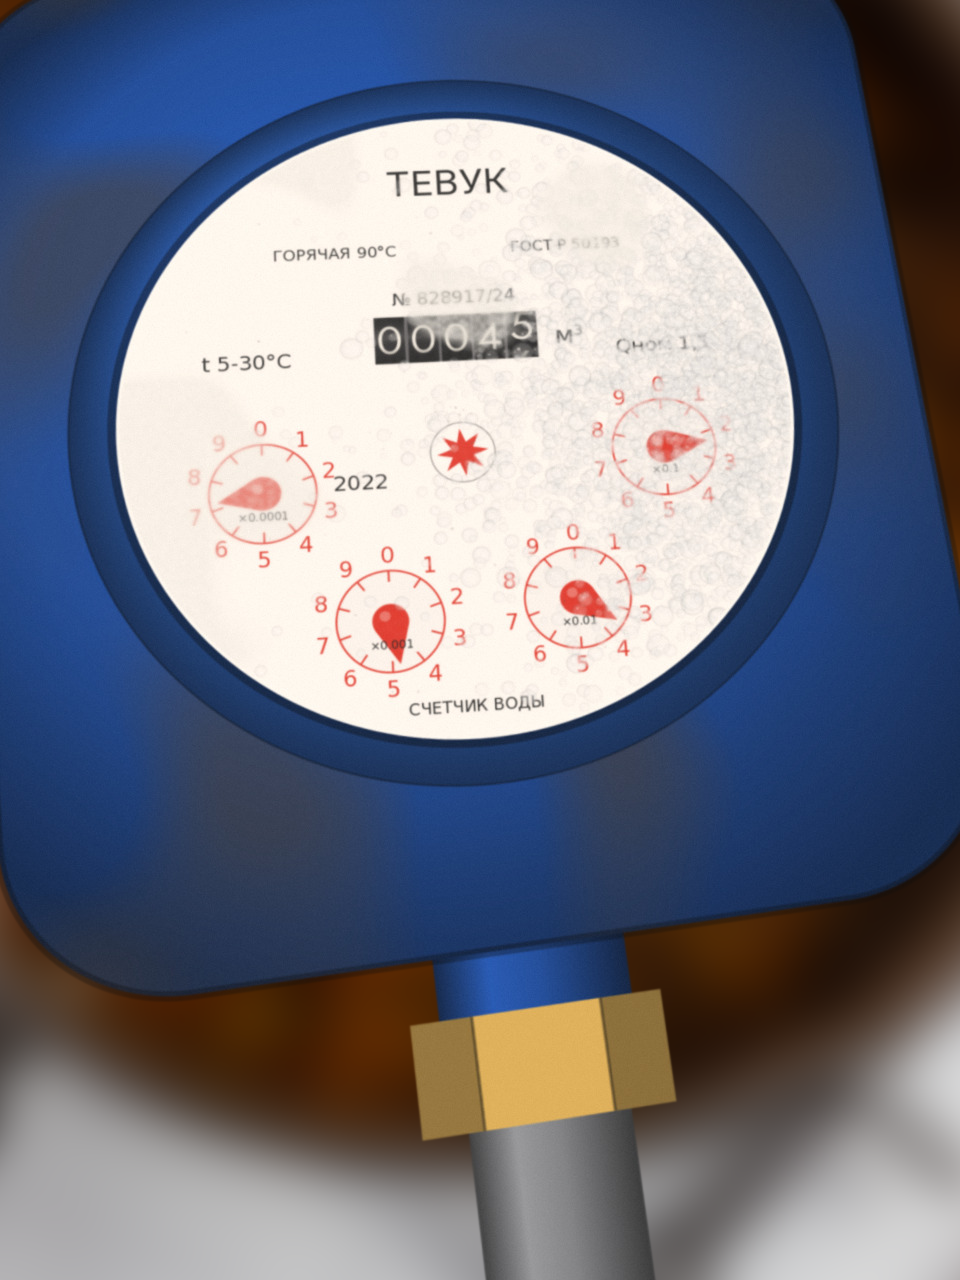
**45.2347** m³
